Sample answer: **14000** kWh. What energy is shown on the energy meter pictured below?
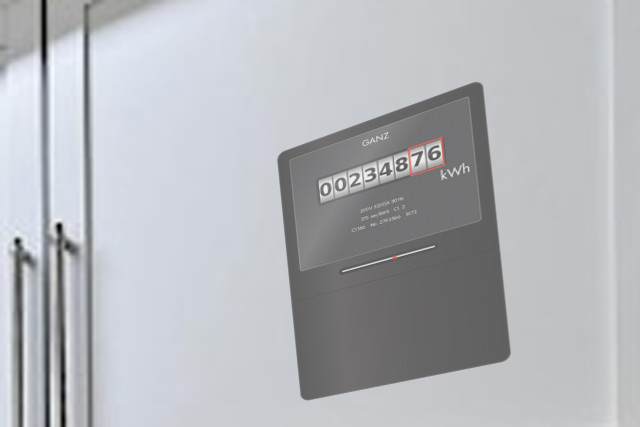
**2348.76** kWh
